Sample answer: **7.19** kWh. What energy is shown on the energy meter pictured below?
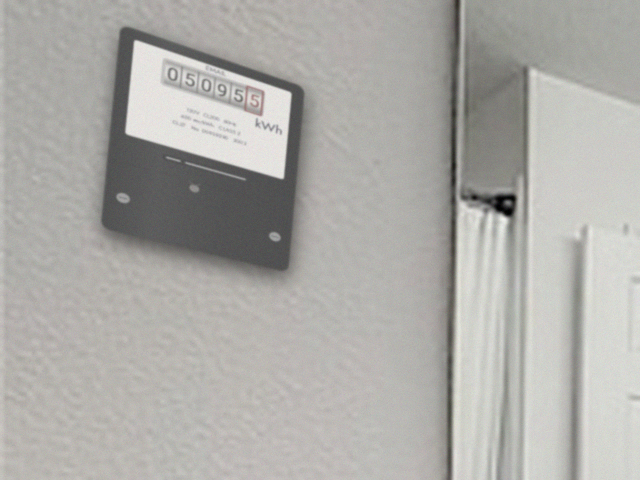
**5095.5** kWh
